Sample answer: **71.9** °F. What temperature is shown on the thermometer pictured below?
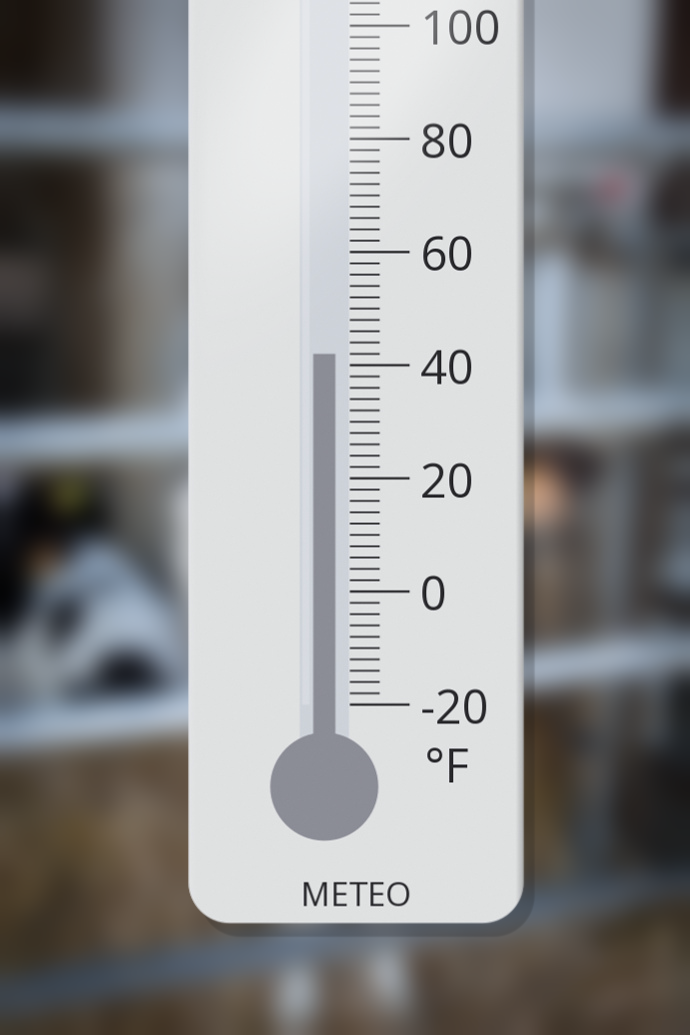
**42** °F
